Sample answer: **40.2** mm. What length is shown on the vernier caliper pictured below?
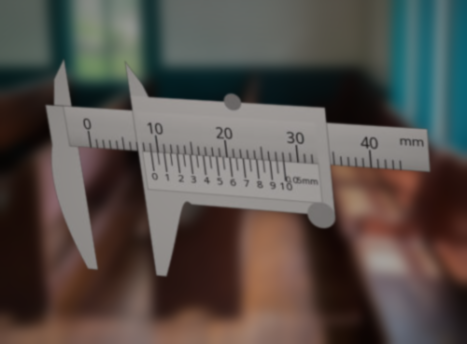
**9.0** mm
